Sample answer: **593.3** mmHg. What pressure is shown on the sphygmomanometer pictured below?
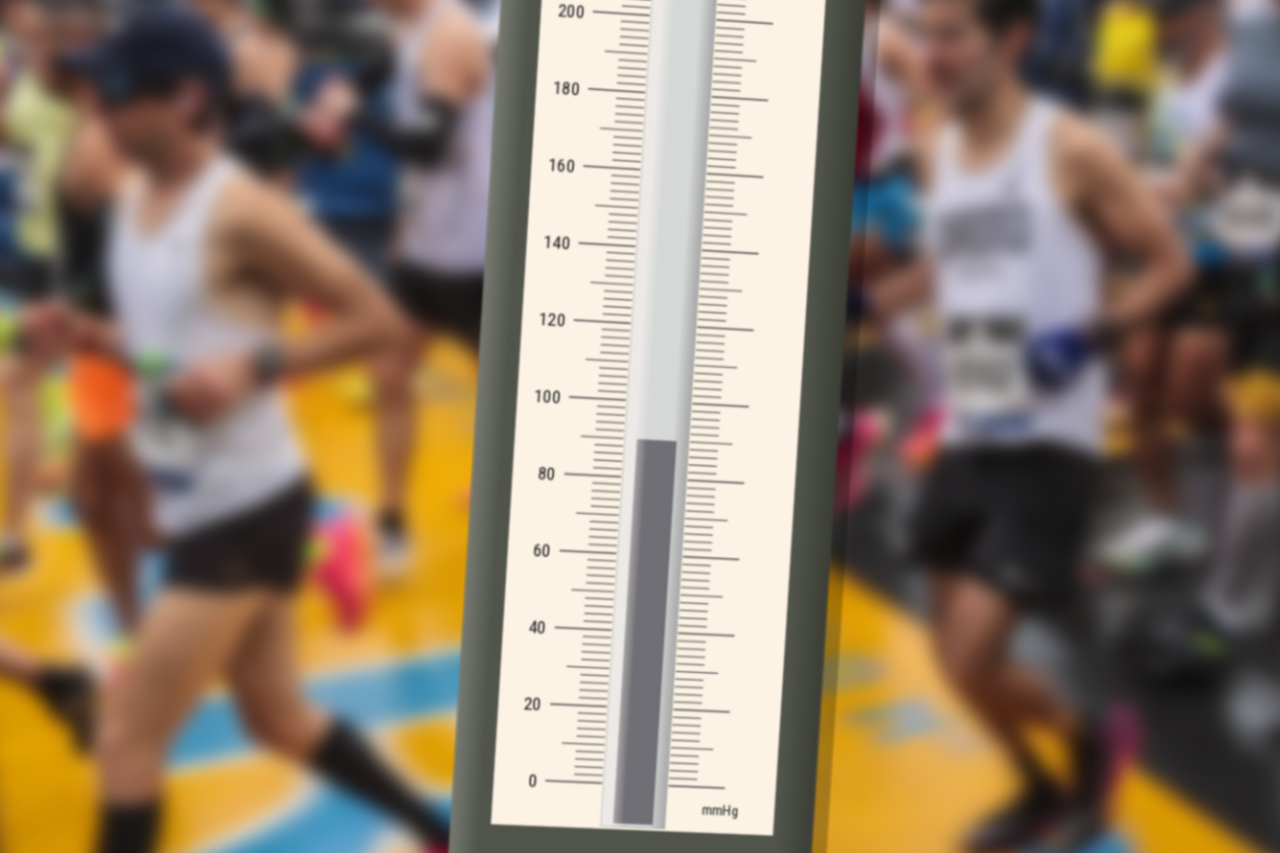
**90** mmHg
